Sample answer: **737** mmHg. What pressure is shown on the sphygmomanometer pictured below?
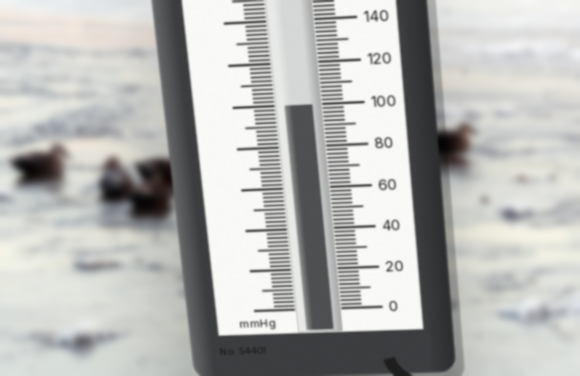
**100** mmHg
